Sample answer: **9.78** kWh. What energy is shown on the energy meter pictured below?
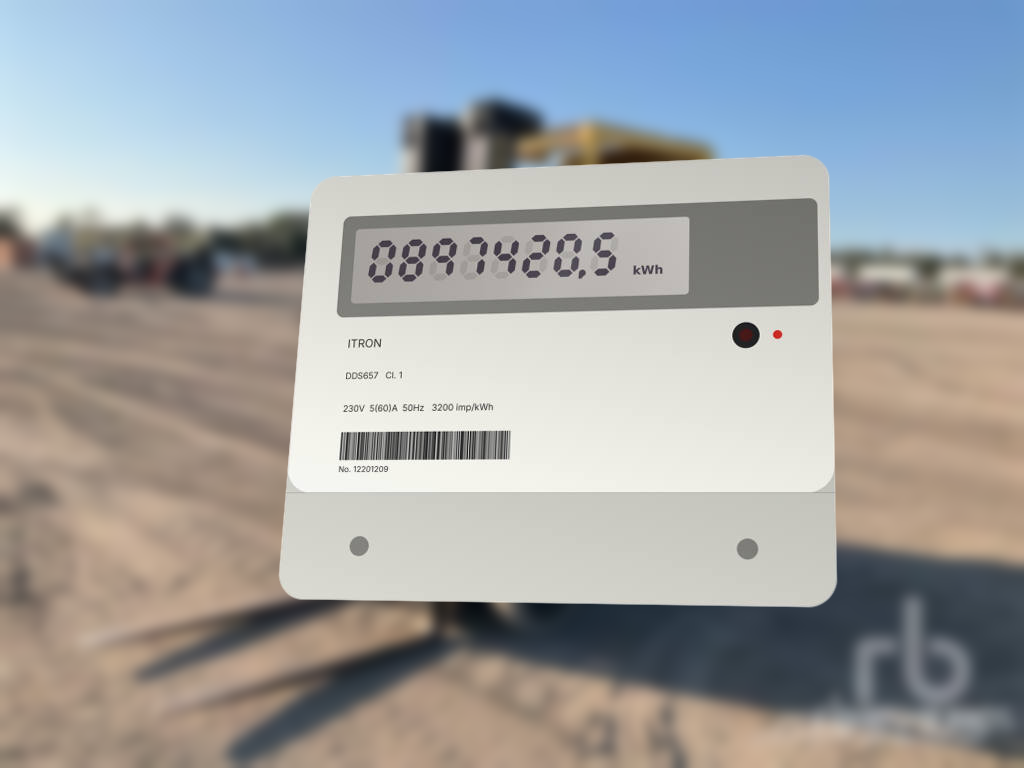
**897420.5** kWh
